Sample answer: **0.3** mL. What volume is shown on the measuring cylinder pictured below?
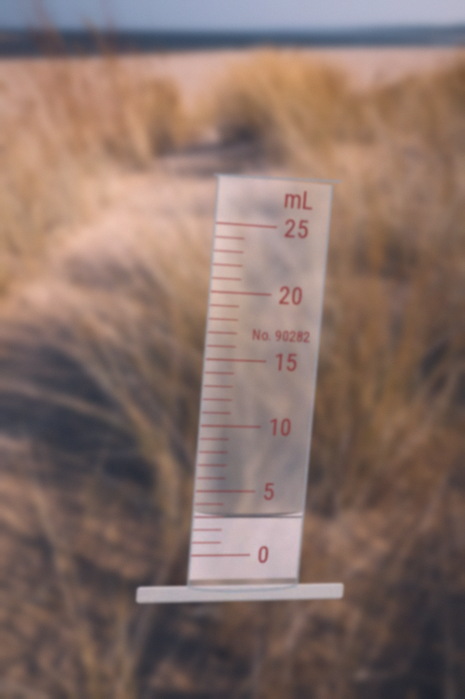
**3** mL
